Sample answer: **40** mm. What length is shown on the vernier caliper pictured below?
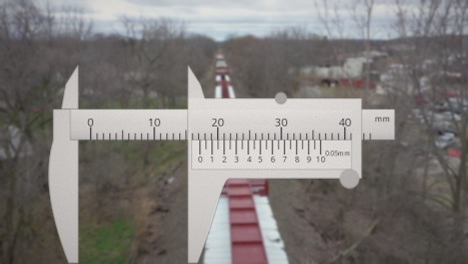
**17.2** mm
